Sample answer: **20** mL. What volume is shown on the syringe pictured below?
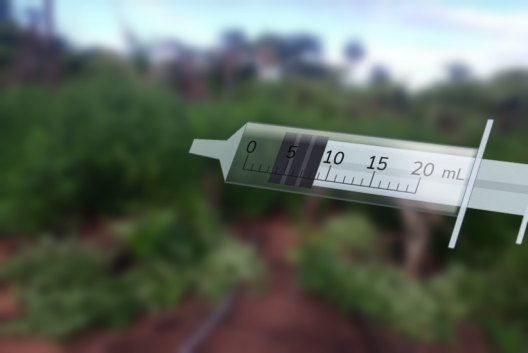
**3.5** mL
